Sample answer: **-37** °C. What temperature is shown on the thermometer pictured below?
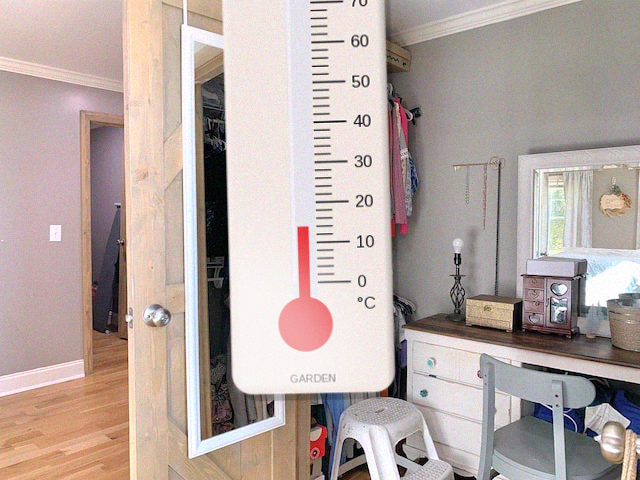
**14** °C
